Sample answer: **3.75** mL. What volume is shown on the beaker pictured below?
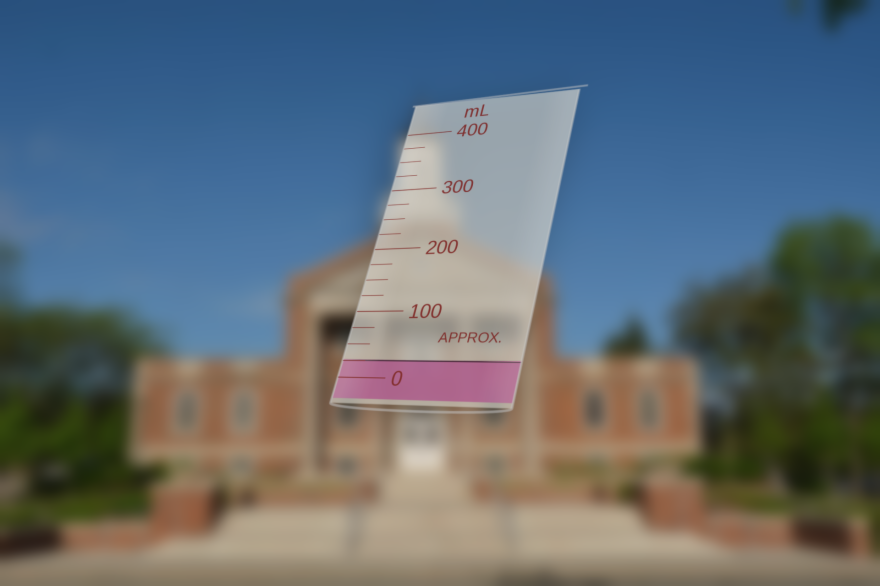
**25** mL
